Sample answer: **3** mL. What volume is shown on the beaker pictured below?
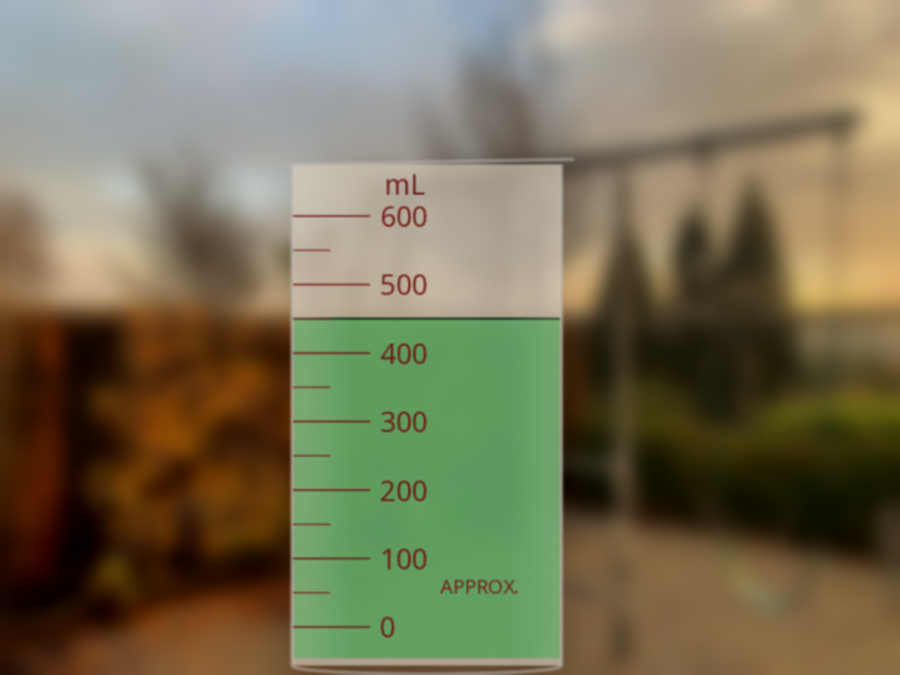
**450** mL
